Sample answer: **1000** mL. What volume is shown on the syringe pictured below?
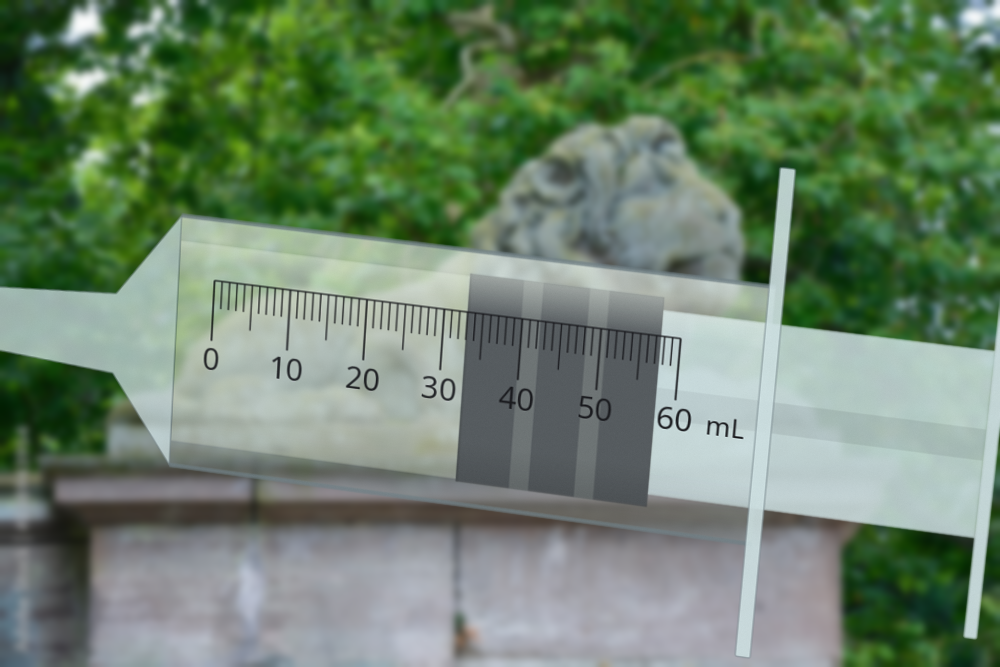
**33** mL
